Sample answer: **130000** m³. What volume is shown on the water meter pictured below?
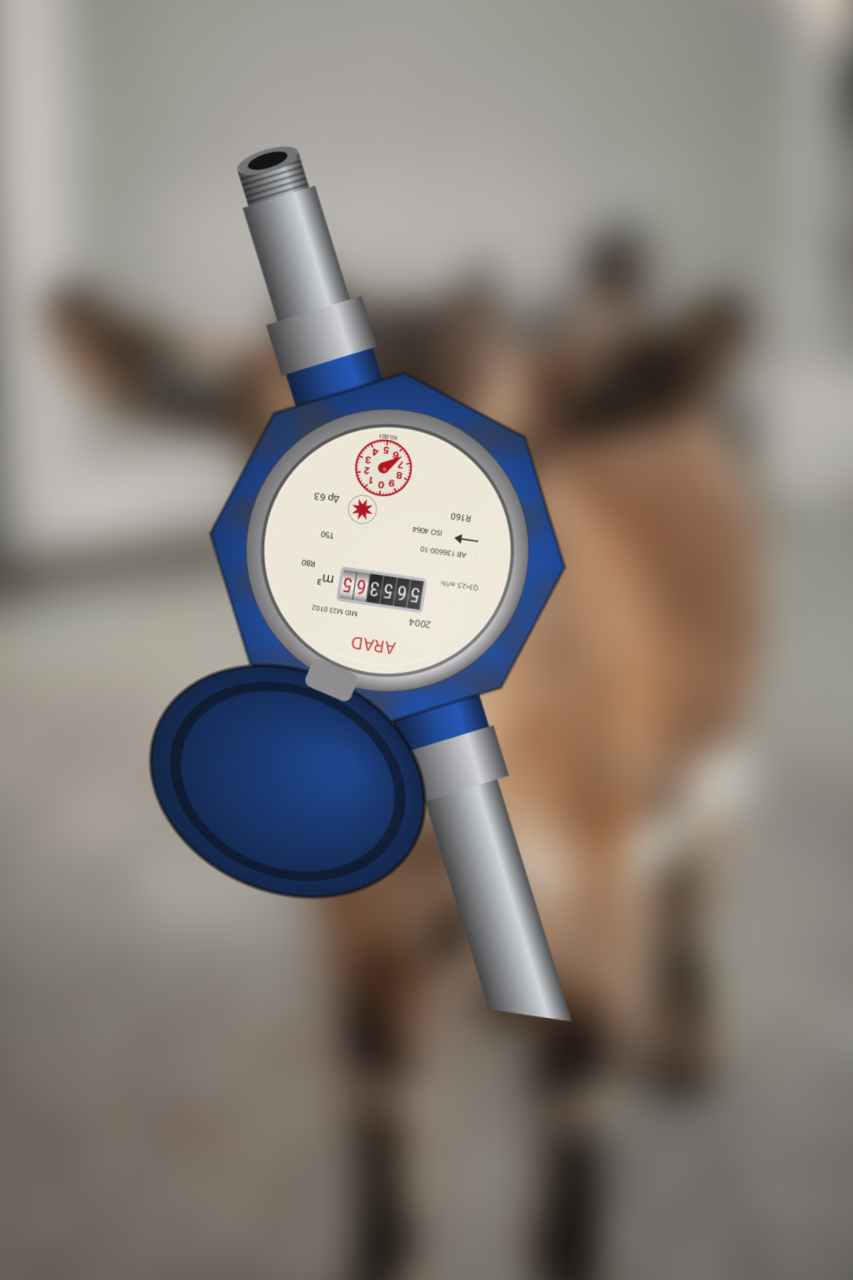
**5653.656** m³
